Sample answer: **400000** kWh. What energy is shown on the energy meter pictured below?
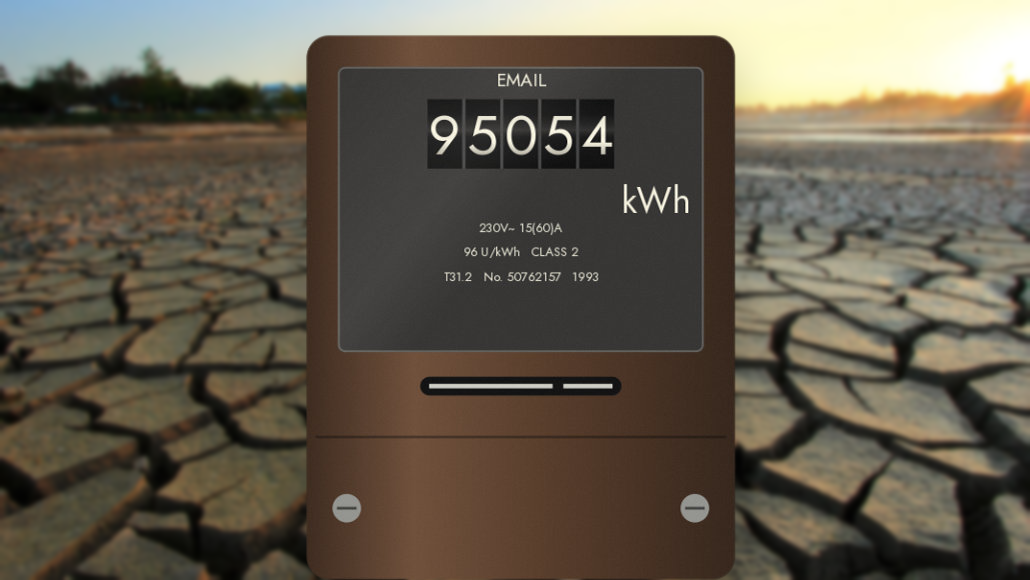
**95054** kWh
